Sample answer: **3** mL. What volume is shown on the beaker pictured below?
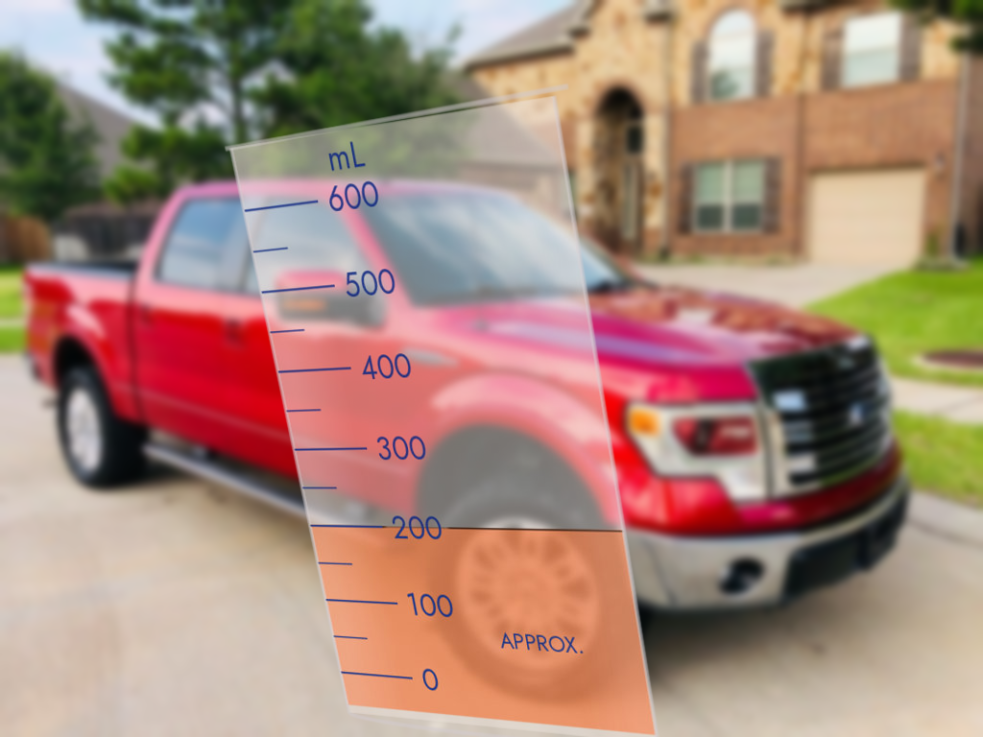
**200** mL
